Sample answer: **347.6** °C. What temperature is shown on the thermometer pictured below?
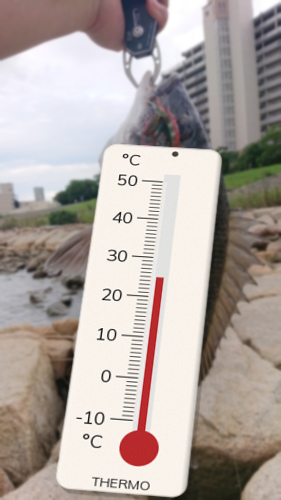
**25** °C
